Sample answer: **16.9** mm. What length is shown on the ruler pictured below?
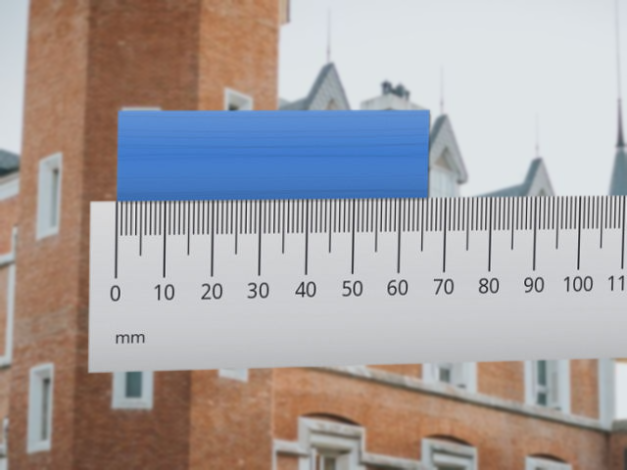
**66** mm
